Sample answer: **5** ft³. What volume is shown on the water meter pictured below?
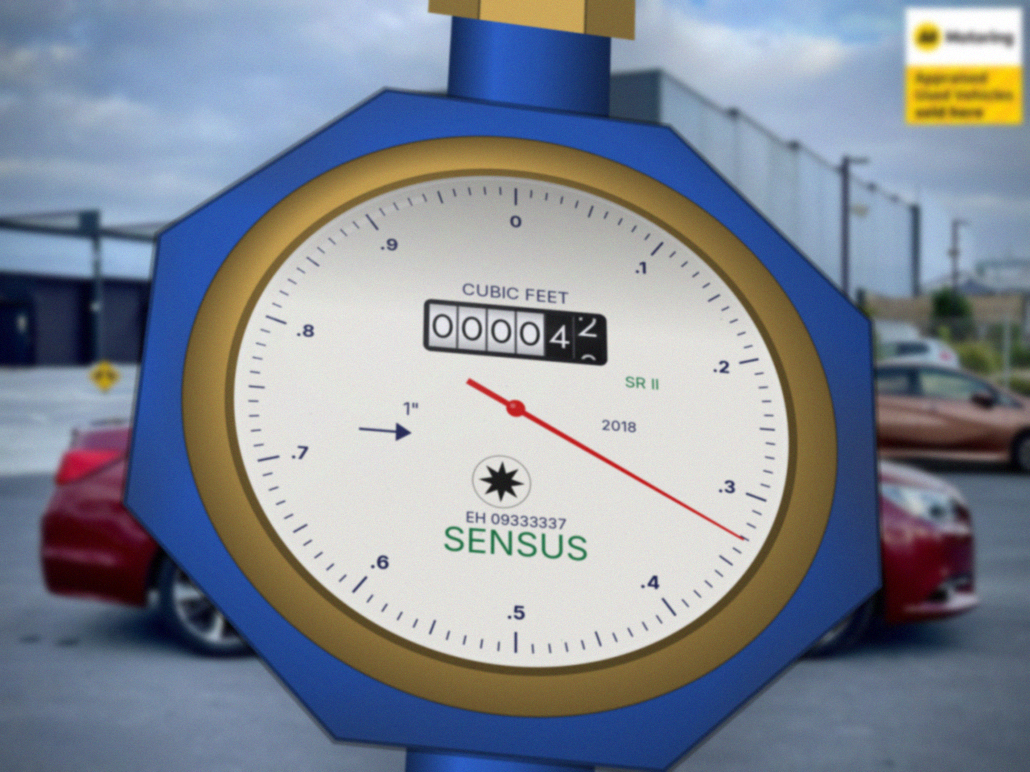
**42.33** ft³
